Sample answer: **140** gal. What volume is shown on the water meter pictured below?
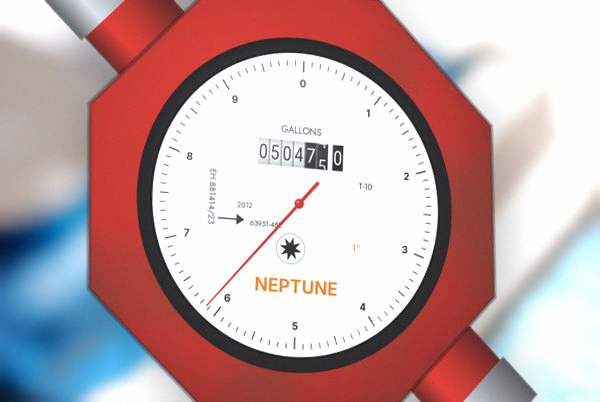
**504746.1** gal
